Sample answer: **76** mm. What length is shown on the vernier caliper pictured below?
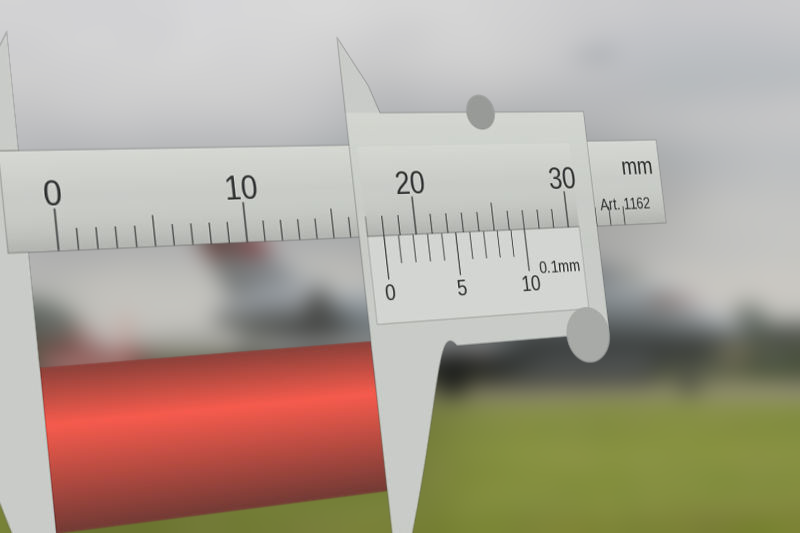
**18.0** mm
